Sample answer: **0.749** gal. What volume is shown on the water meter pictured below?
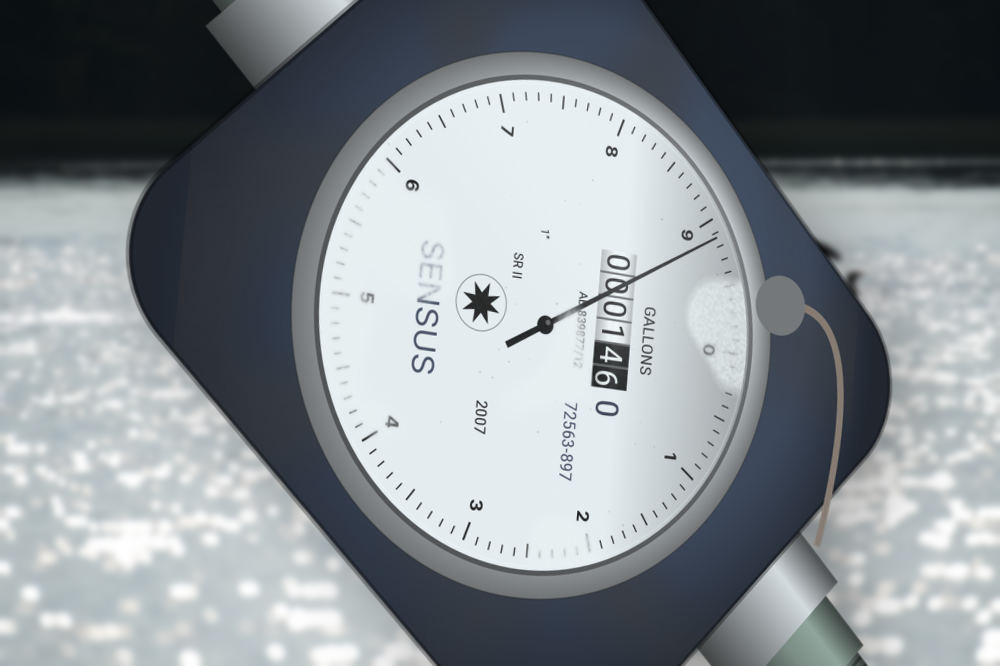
**1459.1** gal
